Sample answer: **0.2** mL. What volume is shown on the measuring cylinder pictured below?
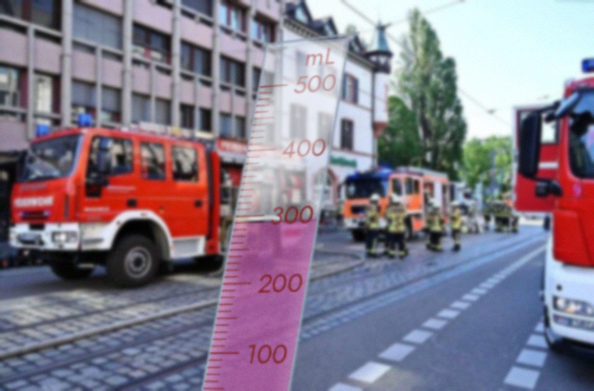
**290** mL
